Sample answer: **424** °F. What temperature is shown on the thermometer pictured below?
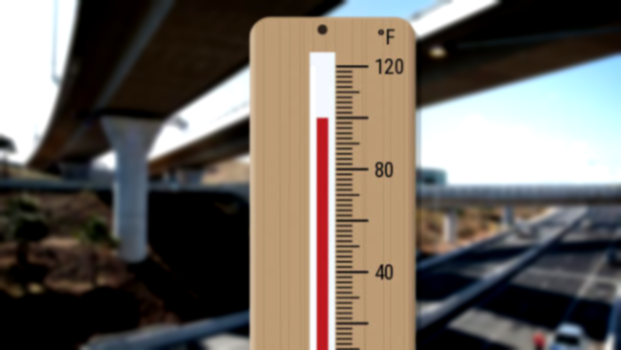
**100** °F
